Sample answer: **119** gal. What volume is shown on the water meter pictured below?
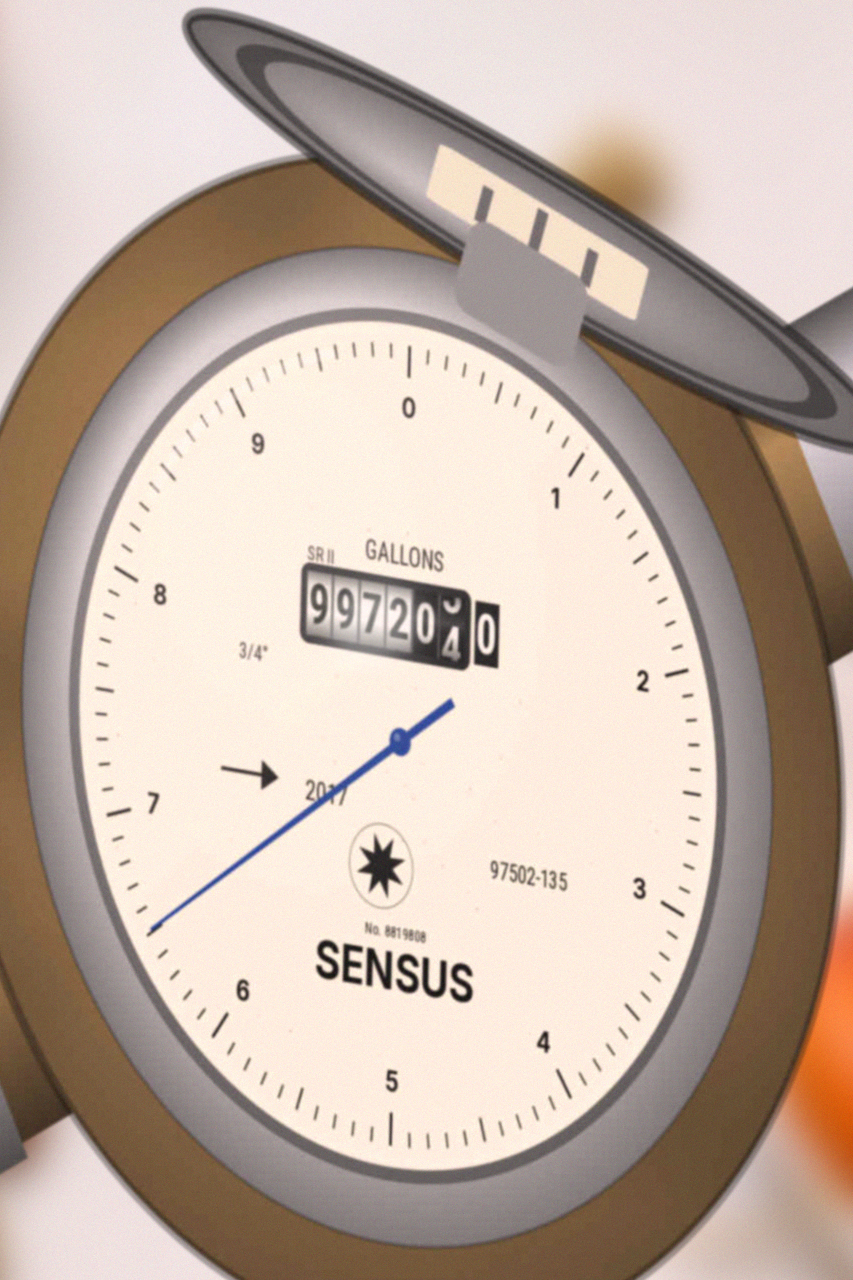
**9972036.5** gal
